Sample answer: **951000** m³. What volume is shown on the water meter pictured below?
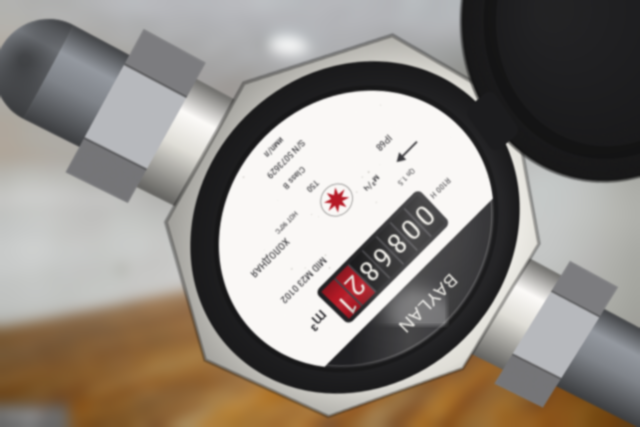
**868.21** m³
